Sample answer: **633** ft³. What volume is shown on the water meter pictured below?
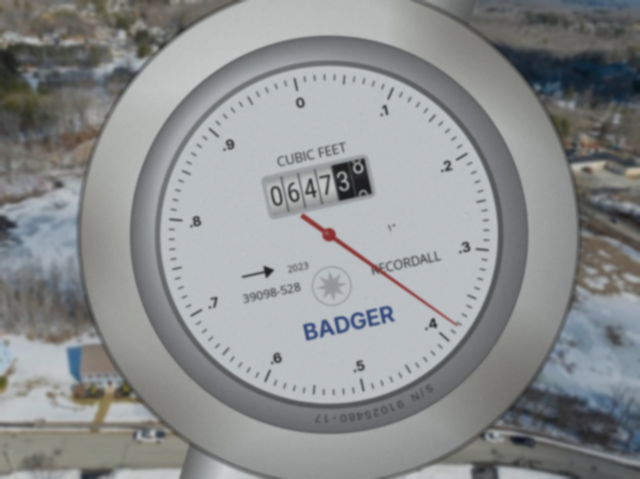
**64738.38** ft³
